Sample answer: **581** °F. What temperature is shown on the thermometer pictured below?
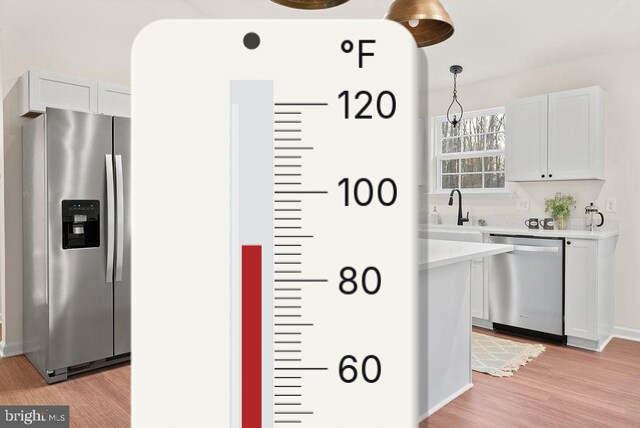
**88** °F
